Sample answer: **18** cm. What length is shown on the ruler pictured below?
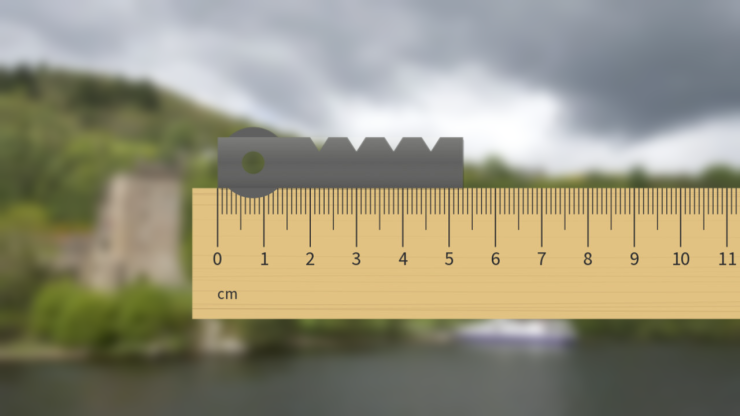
**5.3** cm
